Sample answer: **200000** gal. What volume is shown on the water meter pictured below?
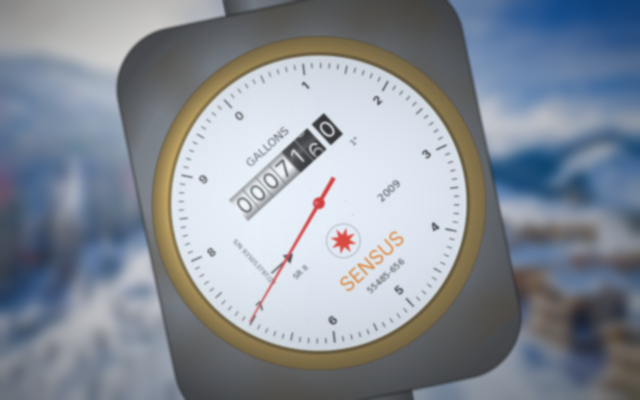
**7157.0** gal
